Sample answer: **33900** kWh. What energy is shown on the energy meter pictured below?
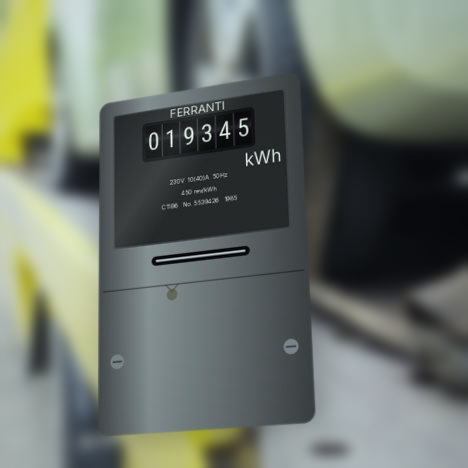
**19345** kWh
